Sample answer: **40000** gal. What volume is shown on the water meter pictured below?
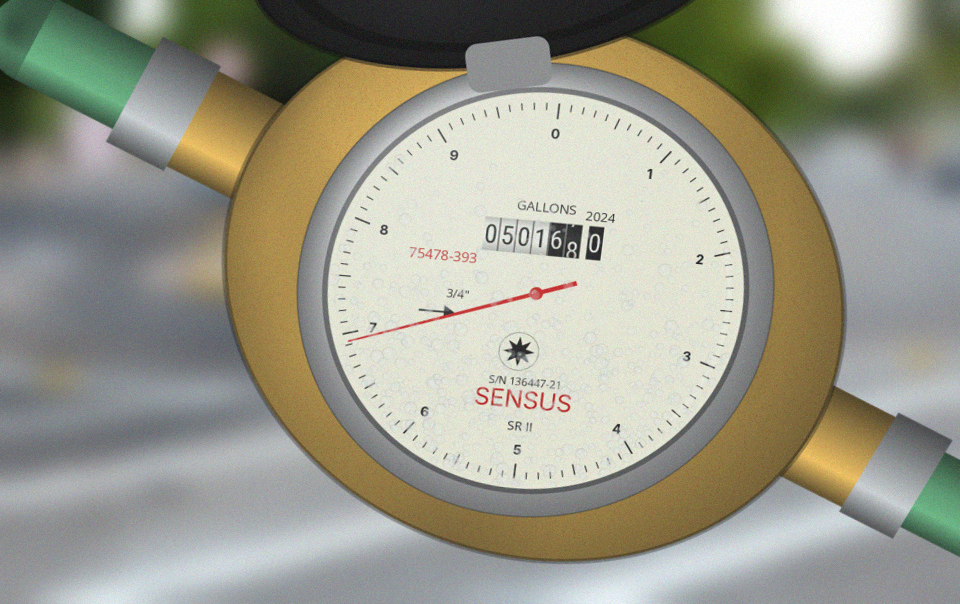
**501676.9** gal
